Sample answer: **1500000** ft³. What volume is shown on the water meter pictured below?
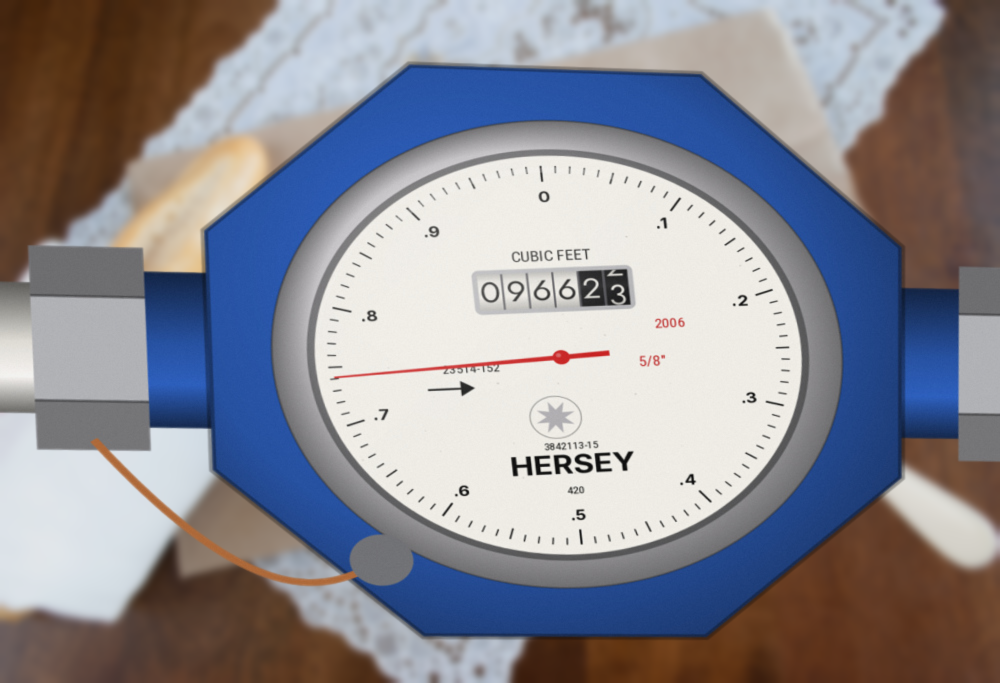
**96622.74** ft³
